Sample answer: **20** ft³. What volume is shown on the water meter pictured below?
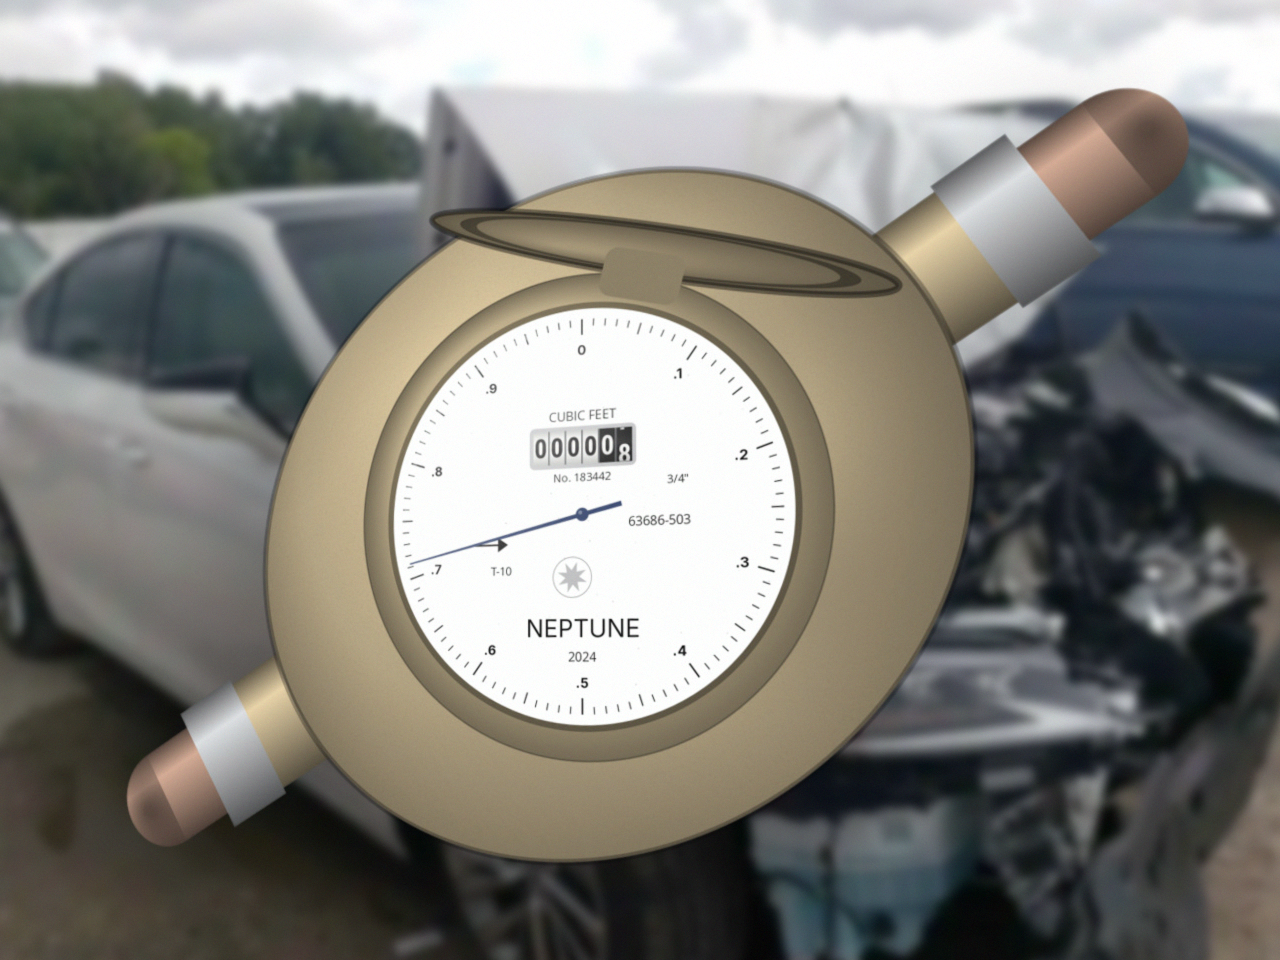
**7.71** ft³
